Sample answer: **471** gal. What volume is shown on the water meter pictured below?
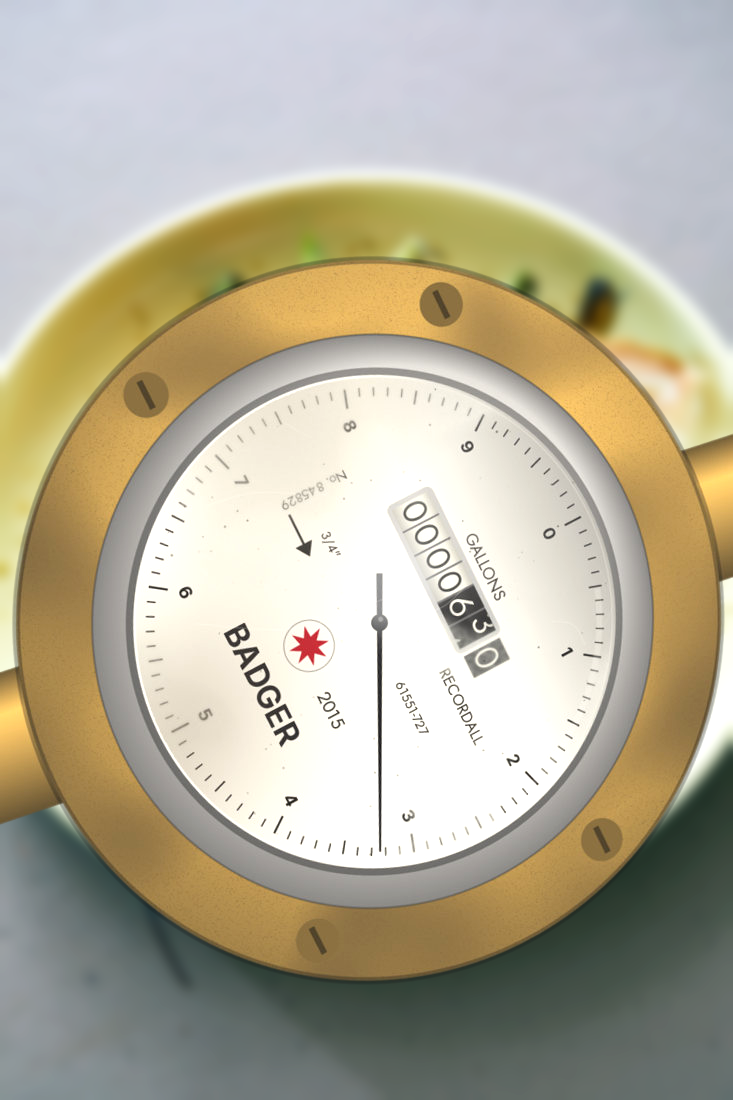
**633.2** gal
